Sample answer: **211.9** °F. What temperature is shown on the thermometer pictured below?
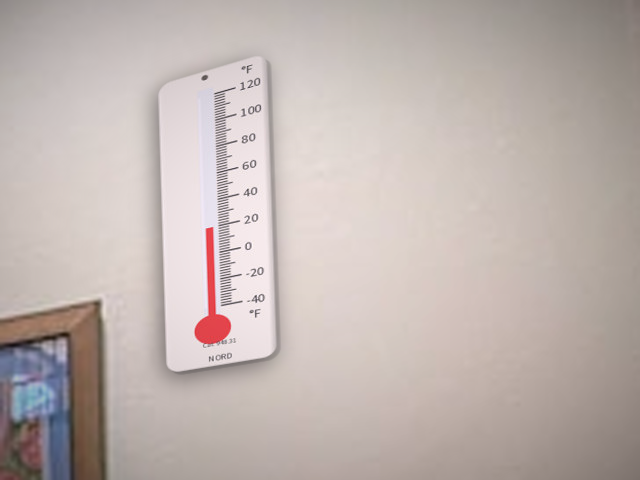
**20** °F
